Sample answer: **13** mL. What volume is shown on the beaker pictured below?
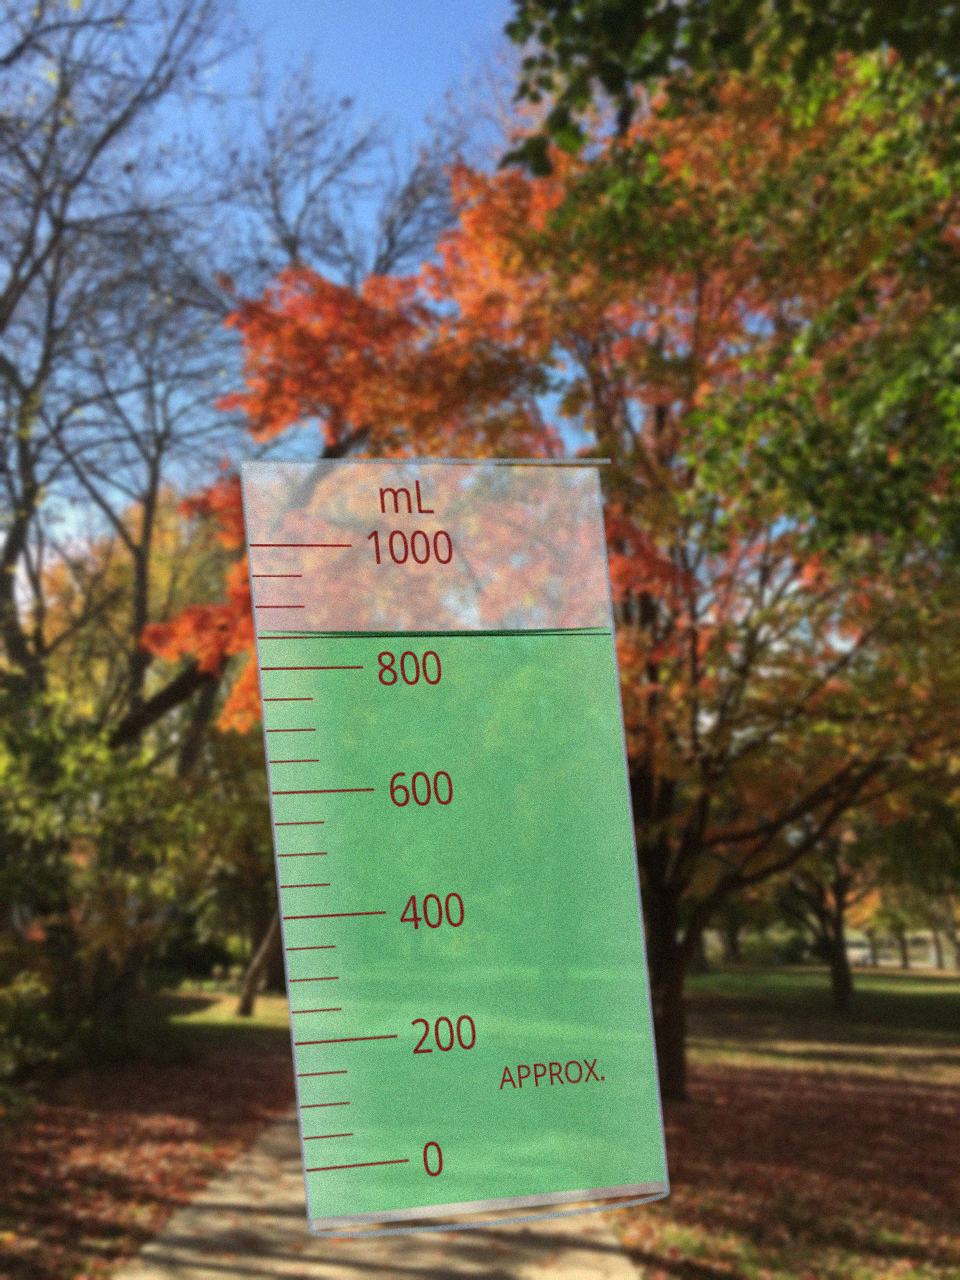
**850** mL
